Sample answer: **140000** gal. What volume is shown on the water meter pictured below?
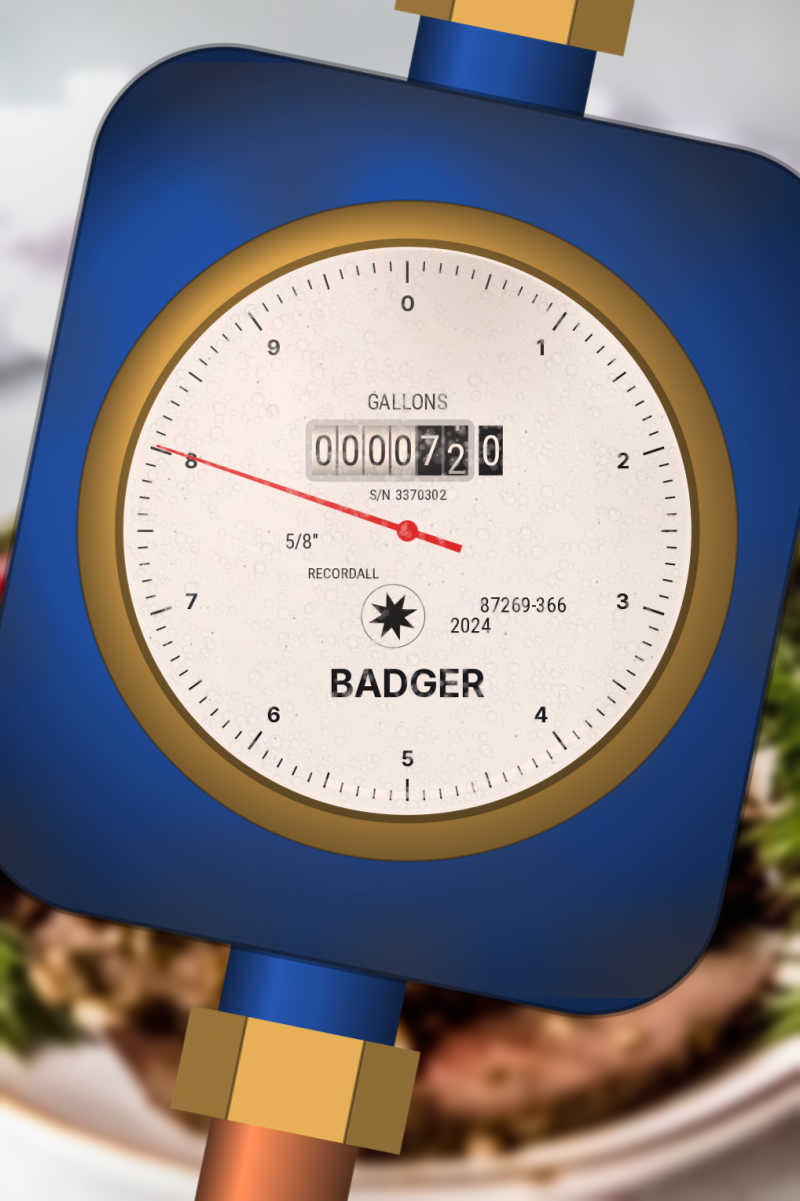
**718.0** gal
